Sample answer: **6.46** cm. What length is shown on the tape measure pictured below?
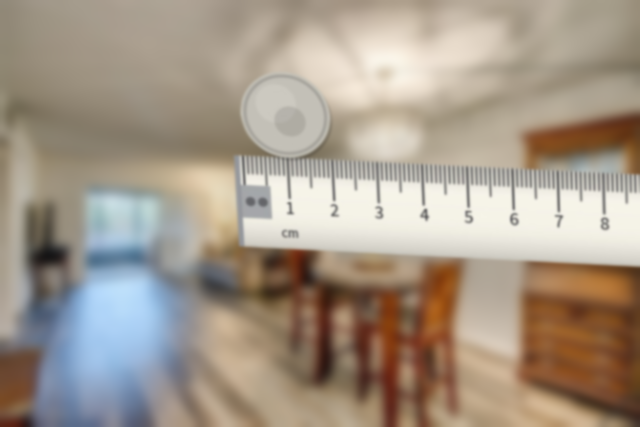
**2** cm
